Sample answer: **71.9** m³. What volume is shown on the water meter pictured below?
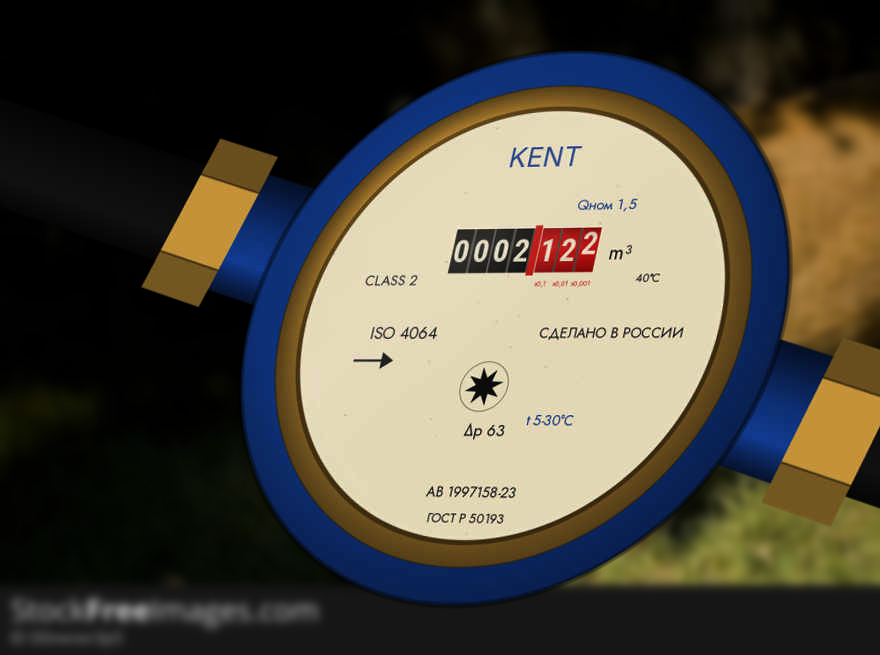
**2.122** m³
